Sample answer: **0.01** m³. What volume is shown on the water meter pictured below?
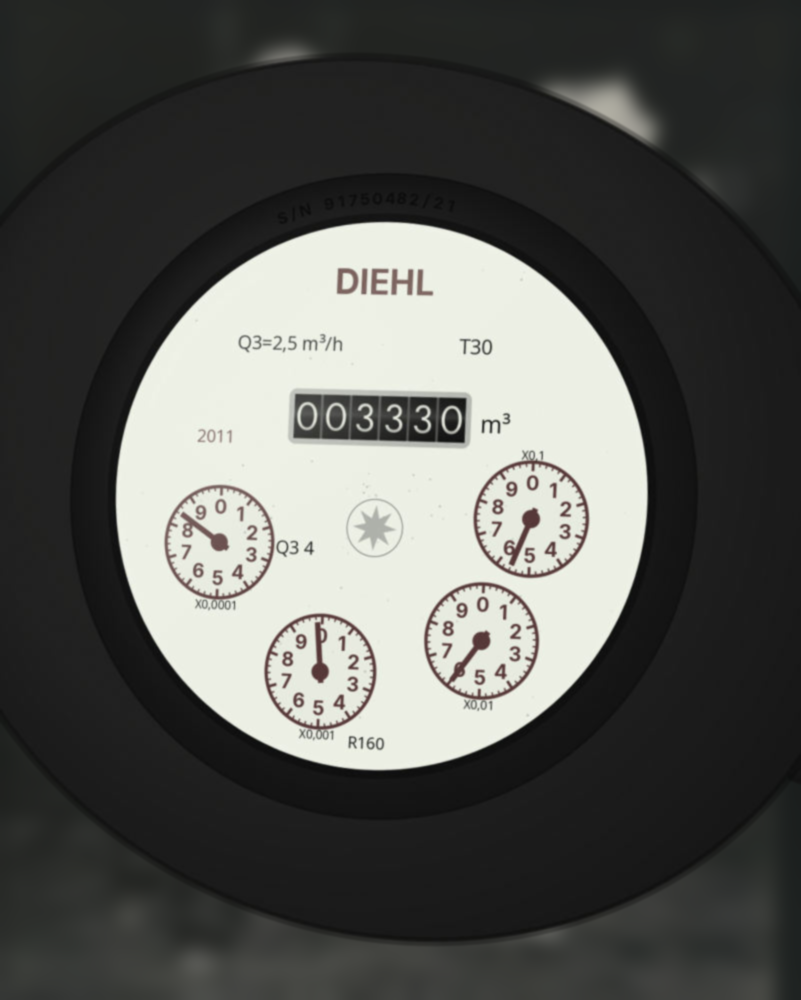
**3330.5598** m³
